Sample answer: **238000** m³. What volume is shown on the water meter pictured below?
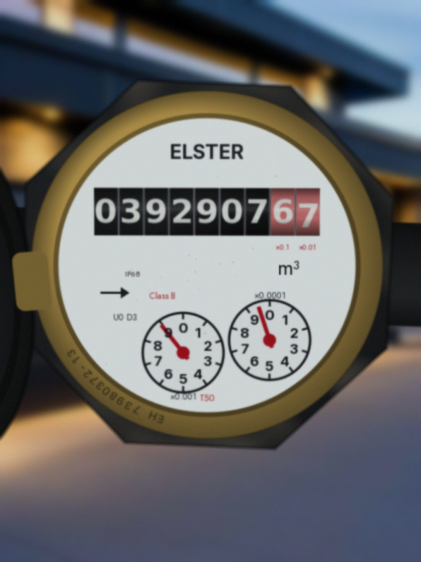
**392907.6689** m³
